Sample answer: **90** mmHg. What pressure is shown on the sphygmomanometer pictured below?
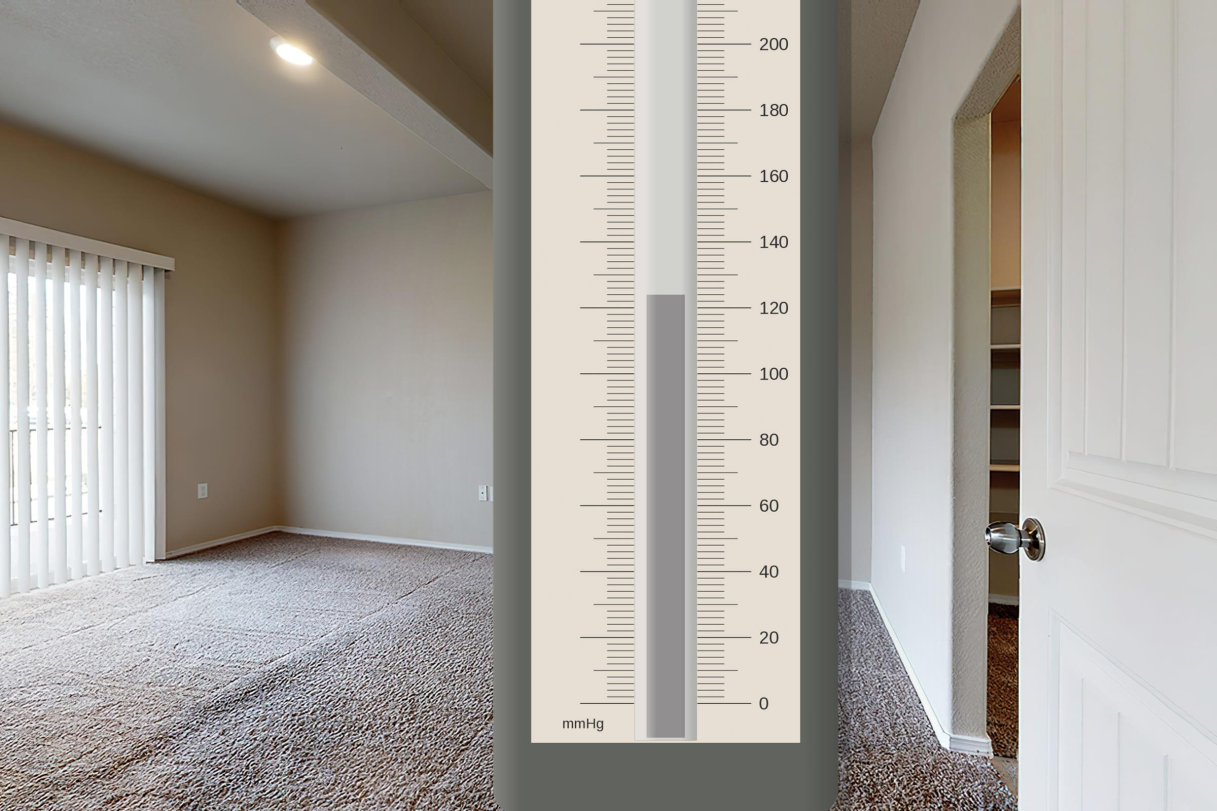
**124** mmHg
